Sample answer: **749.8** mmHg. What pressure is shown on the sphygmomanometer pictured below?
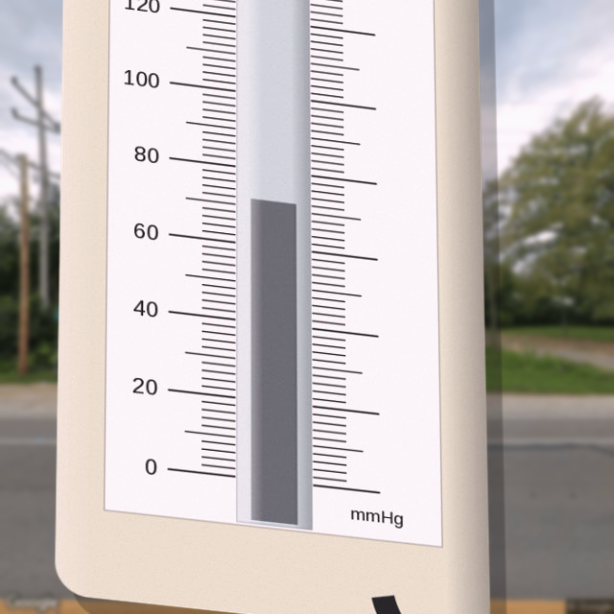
**72** mmHg
